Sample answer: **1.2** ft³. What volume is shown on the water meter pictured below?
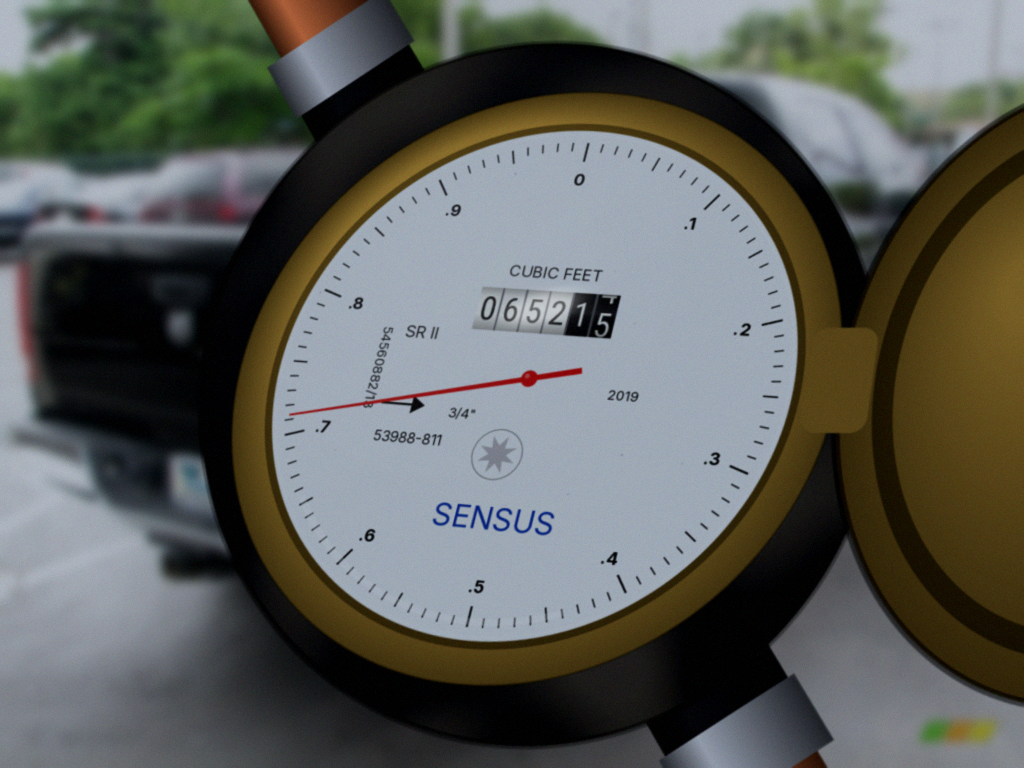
**65214.71** ft³
